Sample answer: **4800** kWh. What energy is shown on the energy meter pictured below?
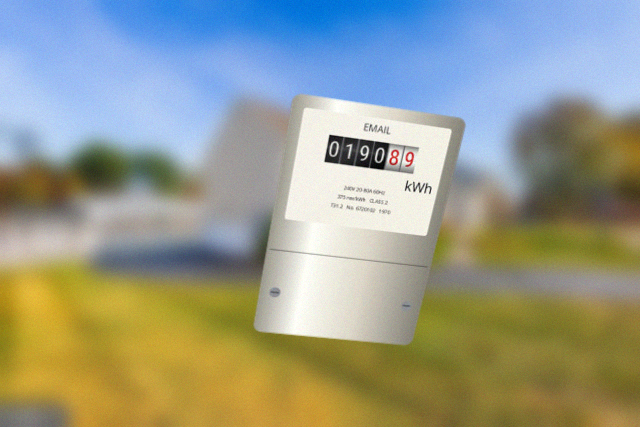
**190.89** kWh
